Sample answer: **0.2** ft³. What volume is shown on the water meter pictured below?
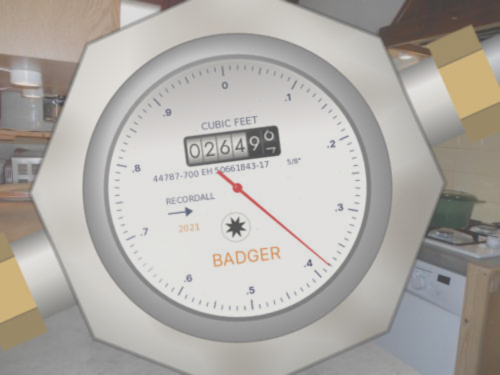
**26496.38** ft³
